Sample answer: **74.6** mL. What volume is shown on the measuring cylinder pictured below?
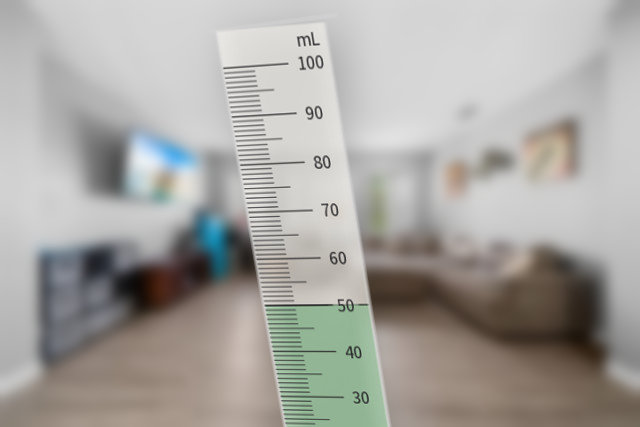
**50** mL
